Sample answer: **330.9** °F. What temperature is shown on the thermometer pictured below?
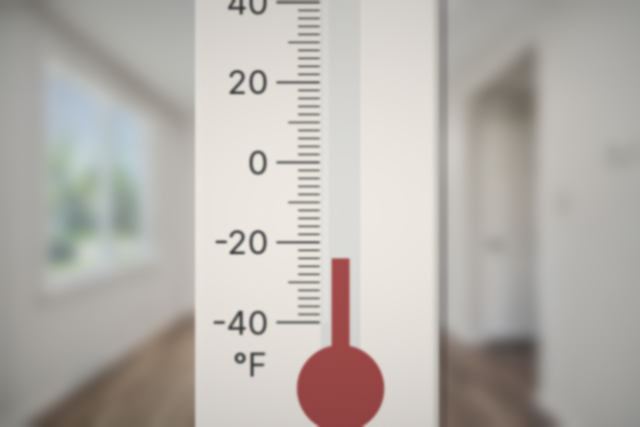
**-24** °F
